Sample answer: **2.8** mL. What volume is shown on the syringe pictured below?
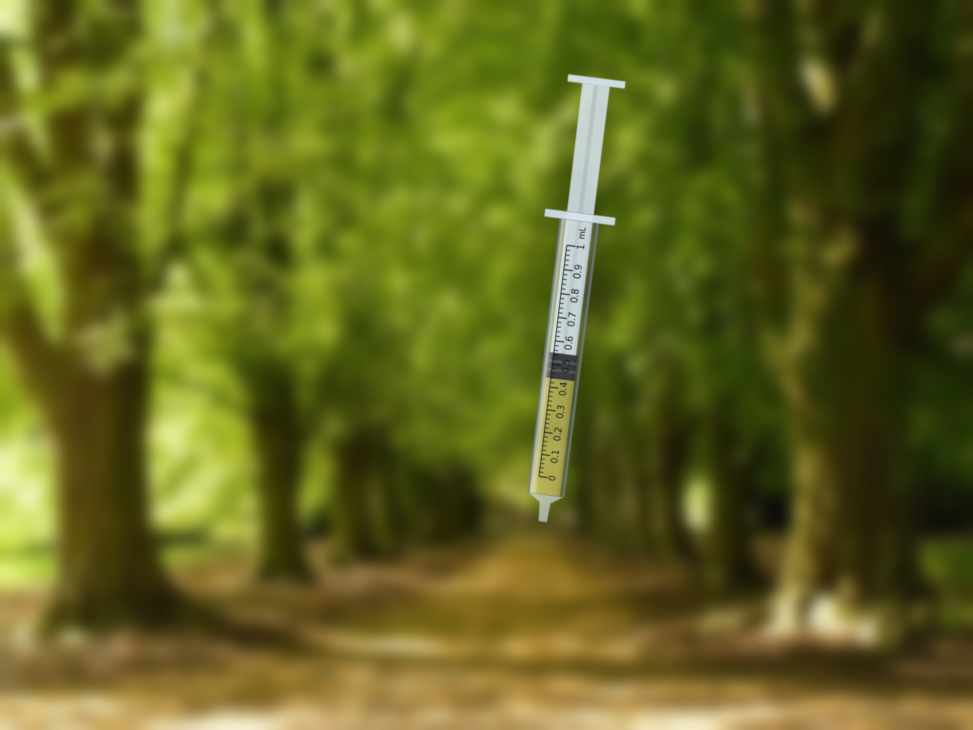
**0.44** mL
